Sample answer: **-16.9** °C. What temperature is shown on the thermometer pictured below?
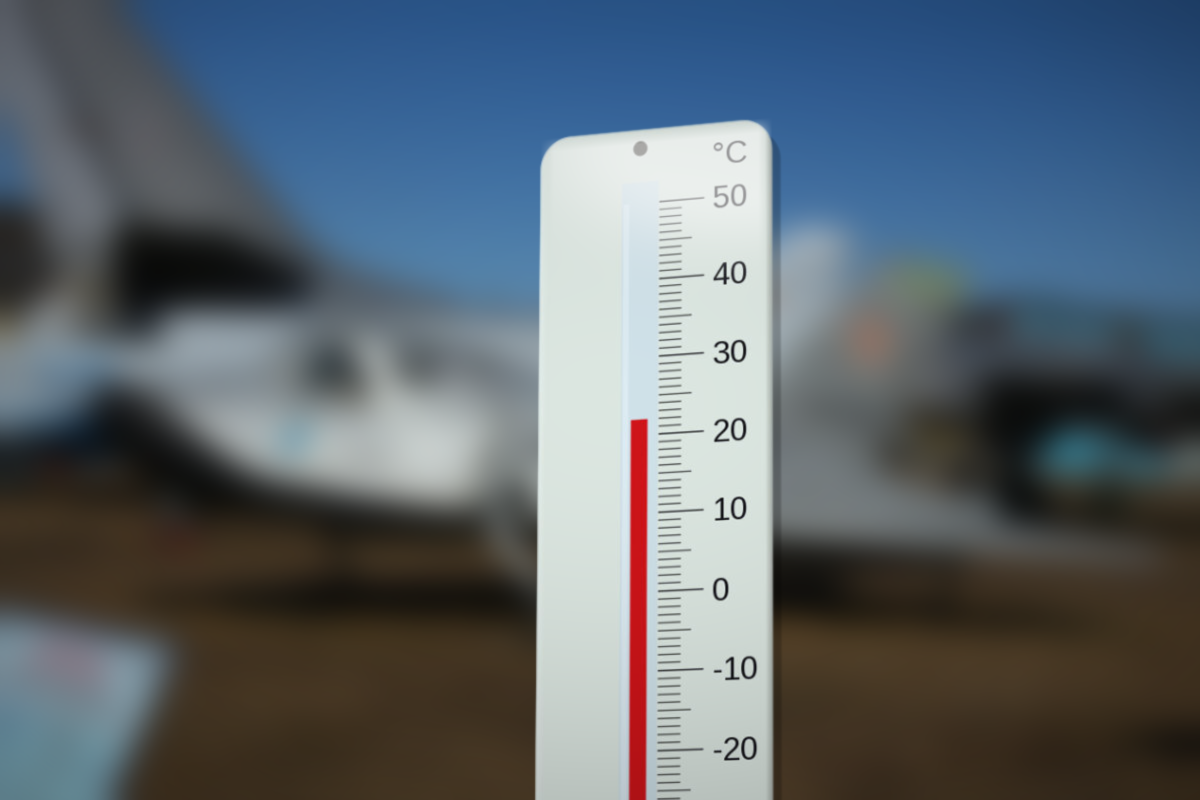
**22** °C
